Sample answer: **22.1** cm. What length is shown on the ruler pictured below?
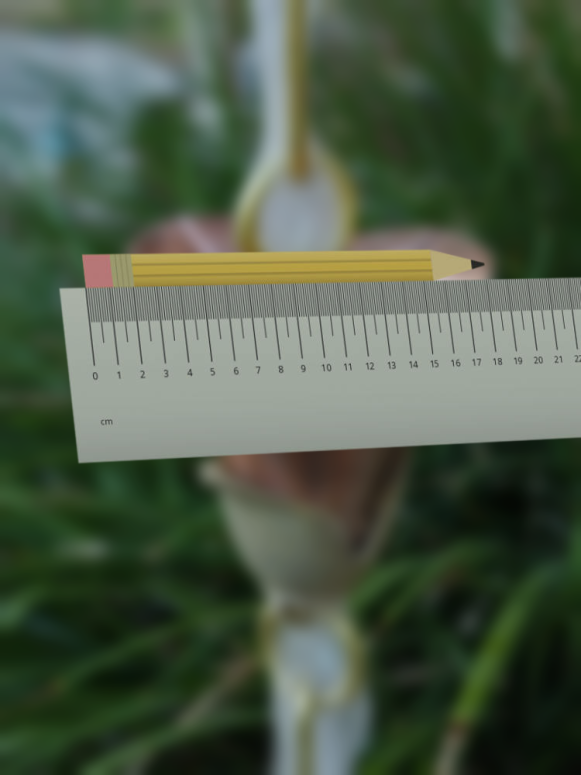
**18** cm
